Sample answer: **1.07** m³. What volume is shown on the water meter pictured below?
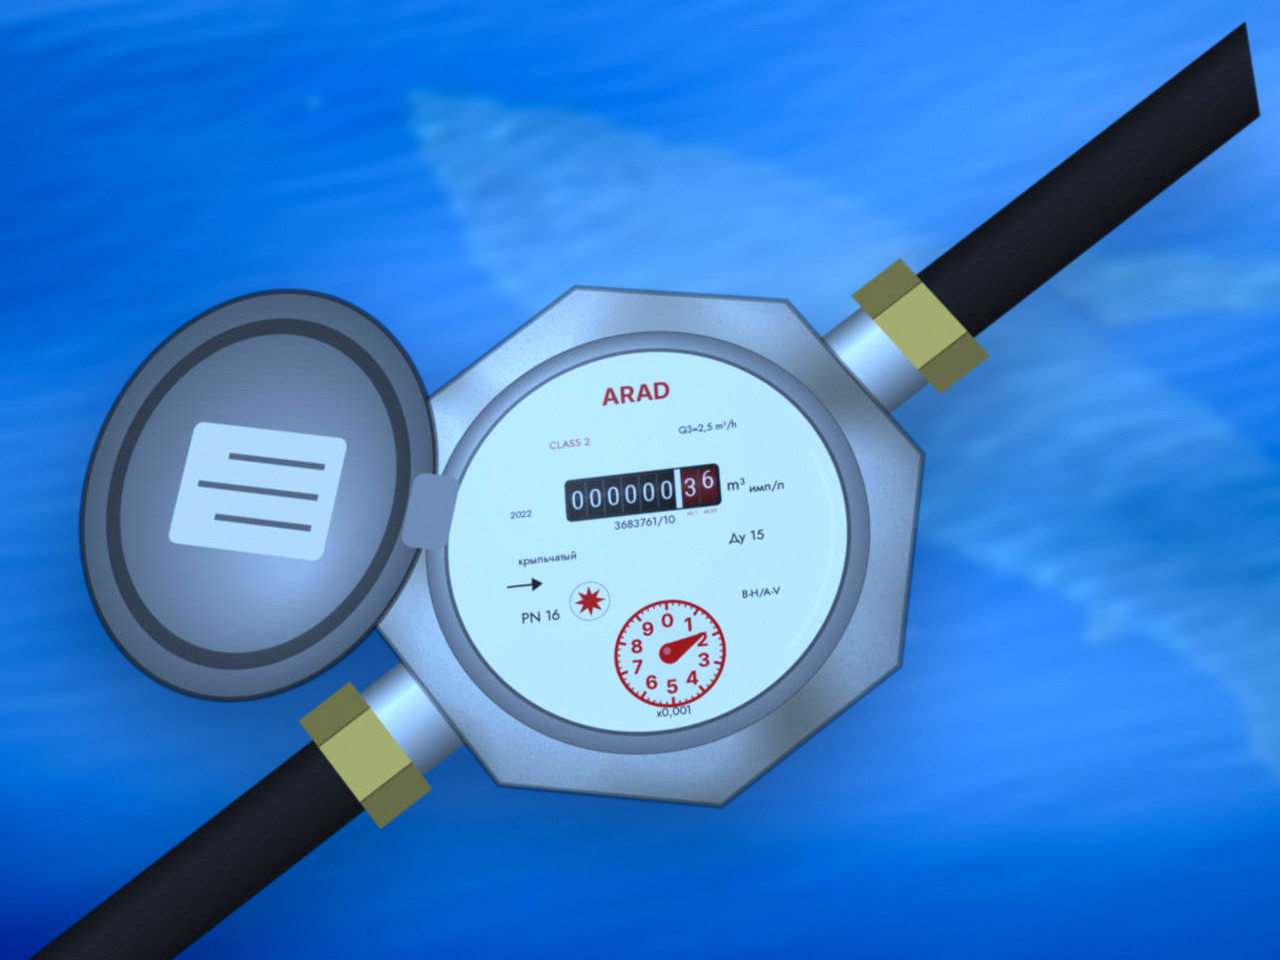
**0.361** m³
